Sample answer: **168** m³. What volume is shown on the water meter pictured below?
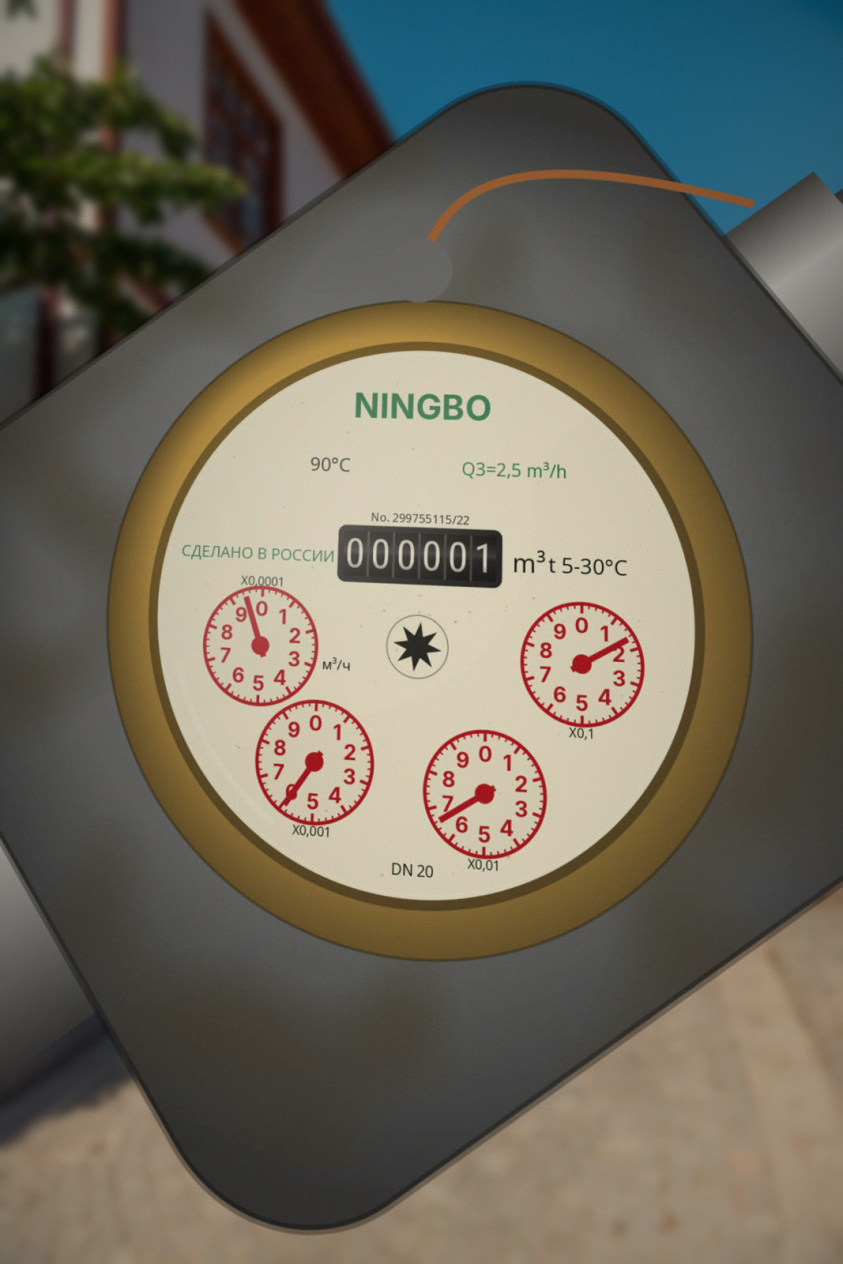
**1.1659** m³
